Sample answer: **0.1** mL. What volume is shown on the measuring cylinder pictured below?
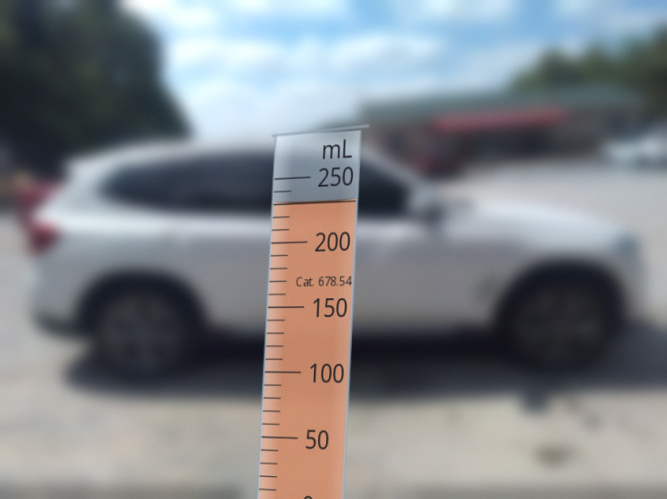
**230** mL
